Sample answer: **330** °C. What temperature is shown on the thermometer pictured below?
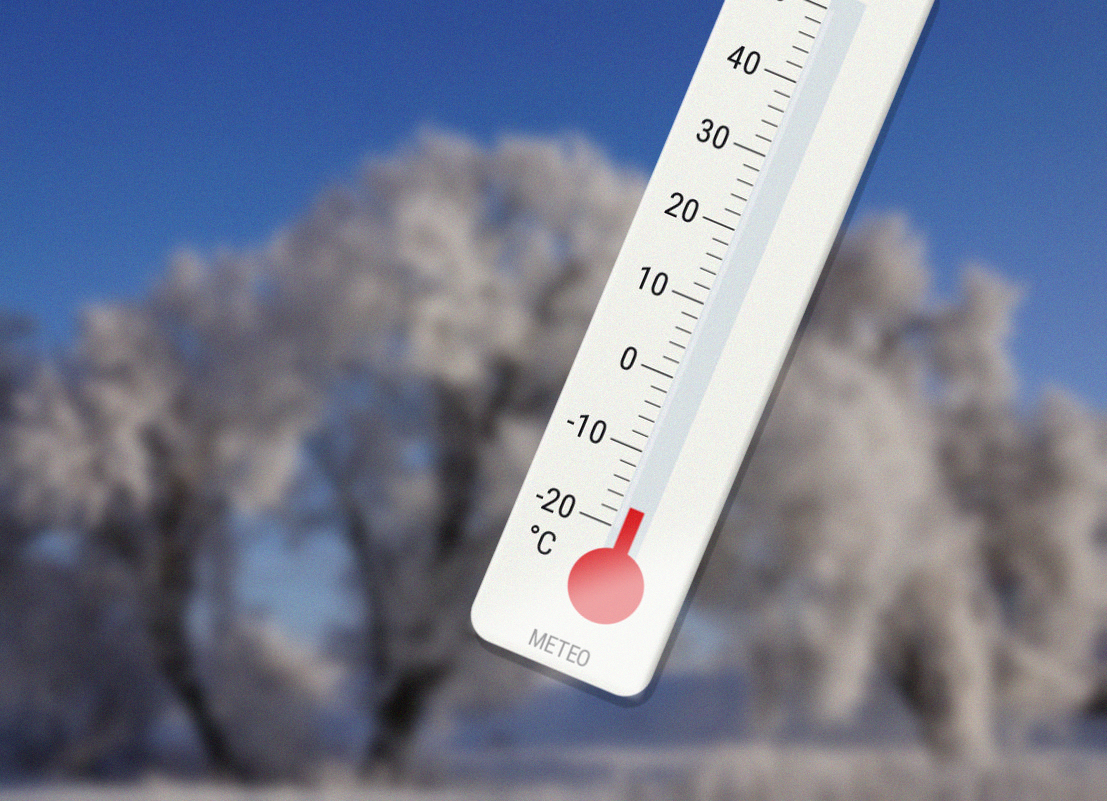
**-17** °C
